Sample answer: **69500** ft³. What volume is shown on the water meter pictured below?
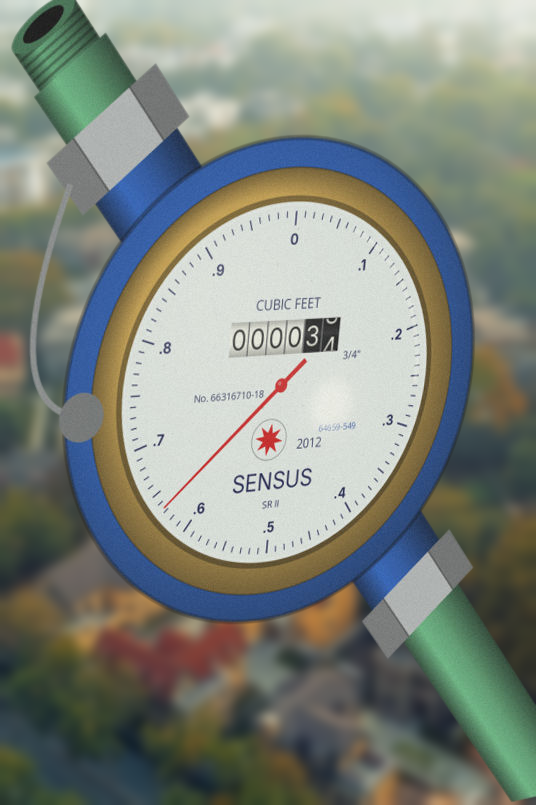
**33.63** ft³
